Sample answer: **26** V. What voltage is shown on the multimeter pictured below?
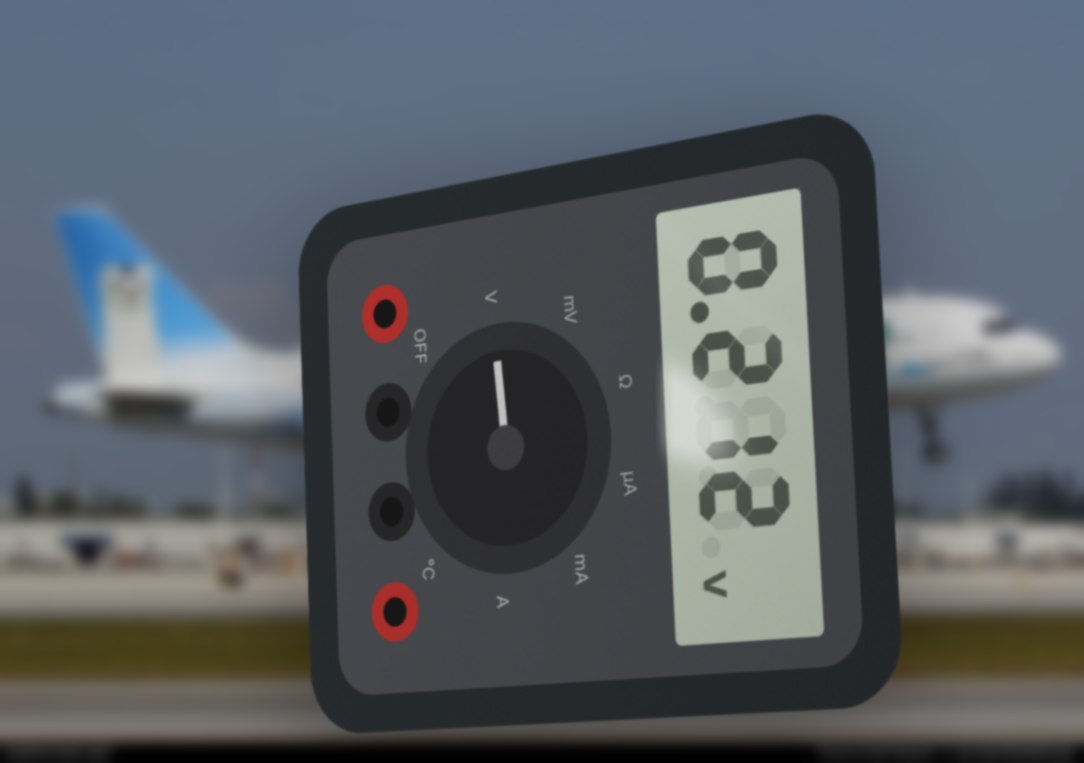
**0.212** V
